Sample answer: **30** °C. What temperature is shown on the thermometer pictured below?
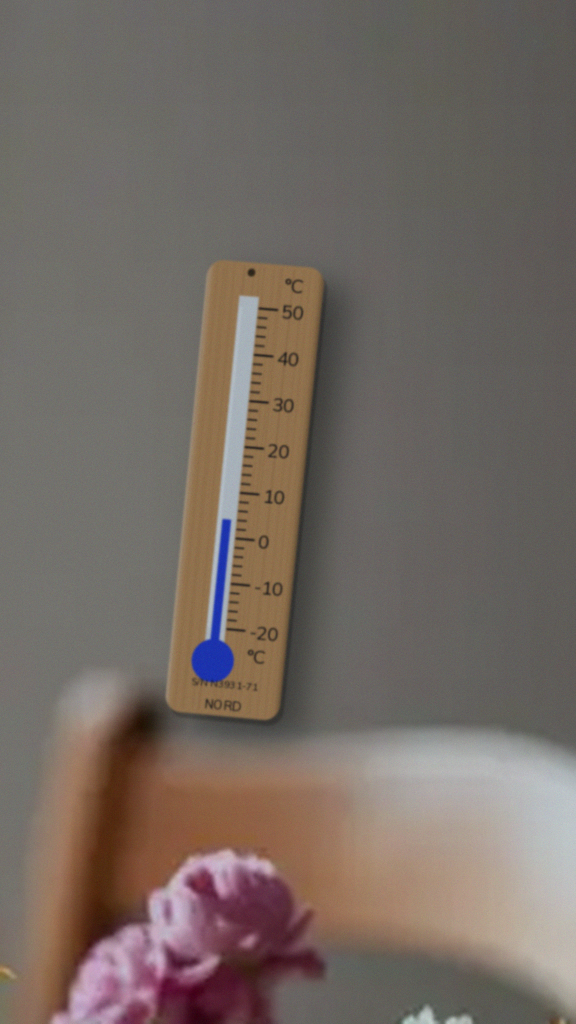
**4** °C
